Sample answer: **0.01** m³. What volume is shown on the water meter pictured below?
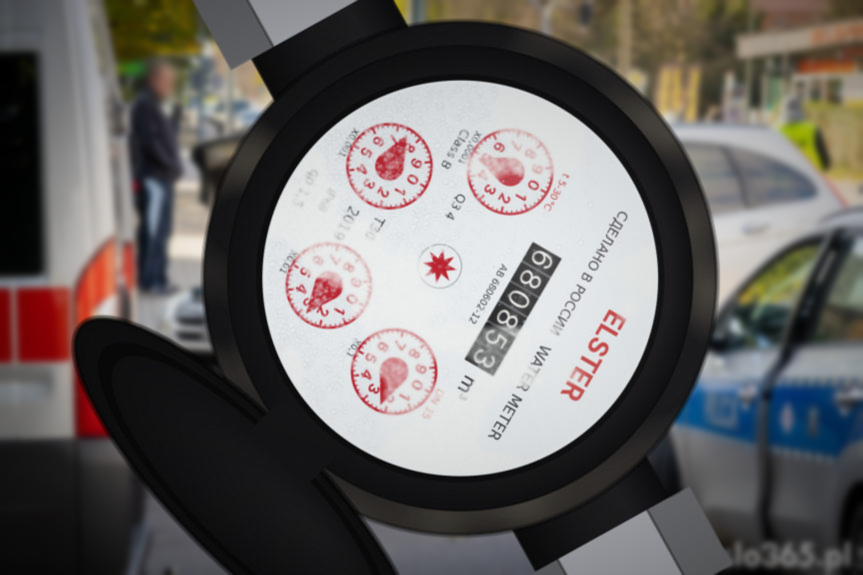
**680853.2274** m³
